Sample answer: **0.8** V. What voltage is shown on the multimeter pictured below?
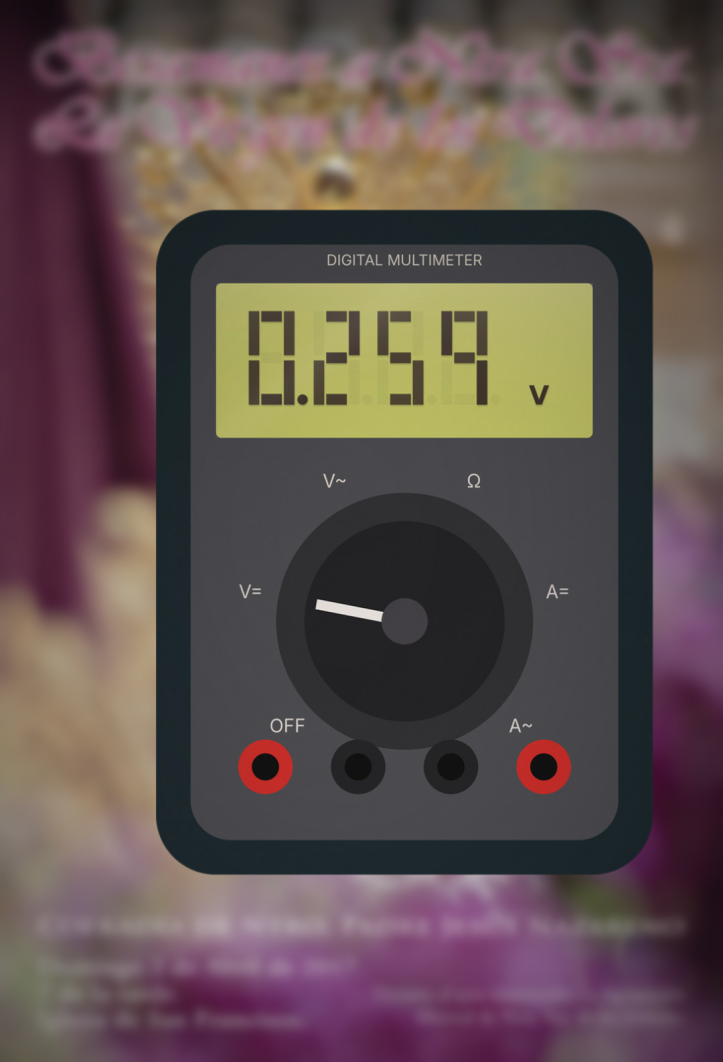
**0.259** V
